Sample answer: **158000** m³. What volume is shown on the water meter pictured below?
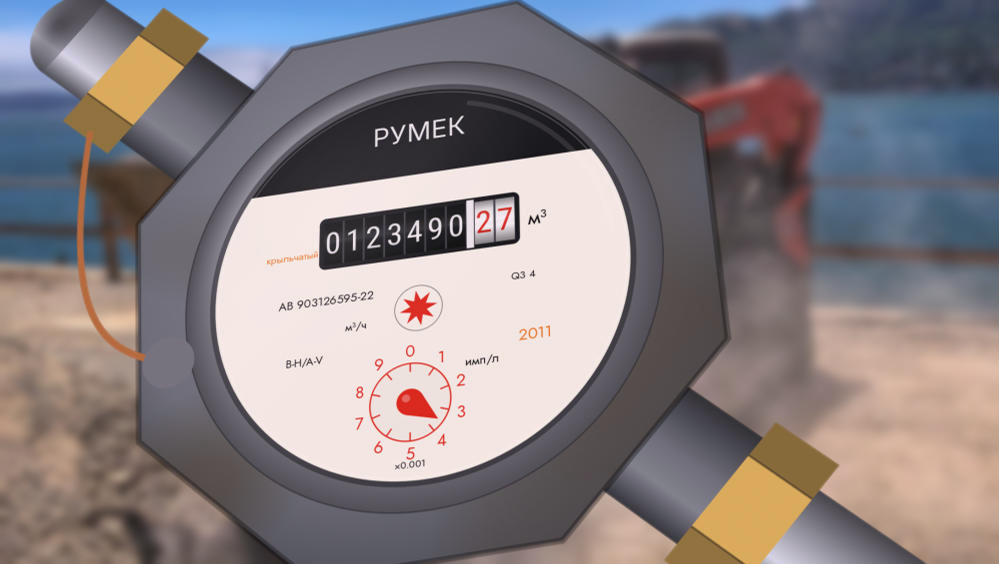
**123490.273** m³
